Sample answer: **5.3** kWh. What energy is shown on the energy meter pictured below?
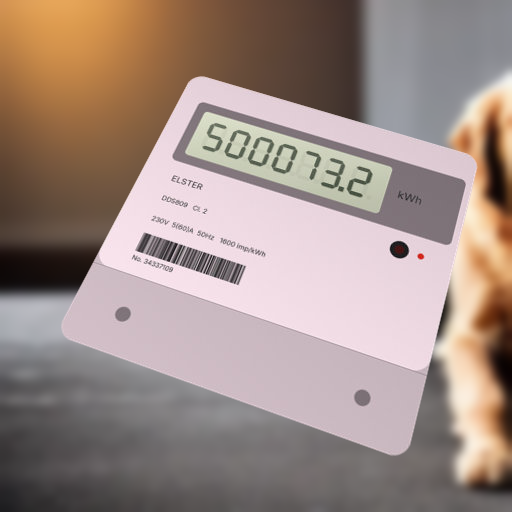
**500073.2** kWh
